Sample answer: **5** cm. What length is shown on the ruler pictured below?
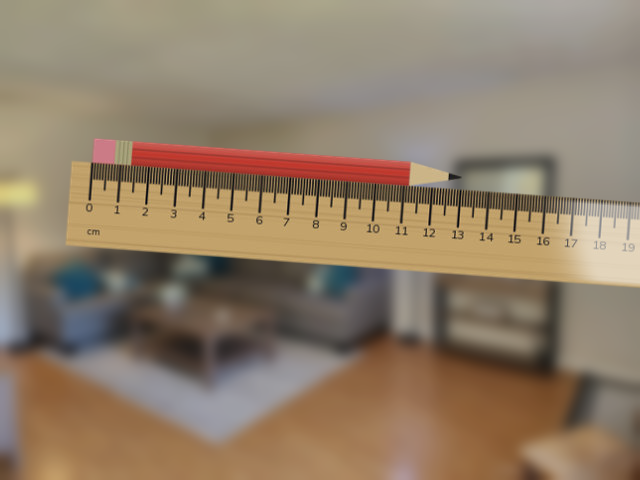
**13** cm
